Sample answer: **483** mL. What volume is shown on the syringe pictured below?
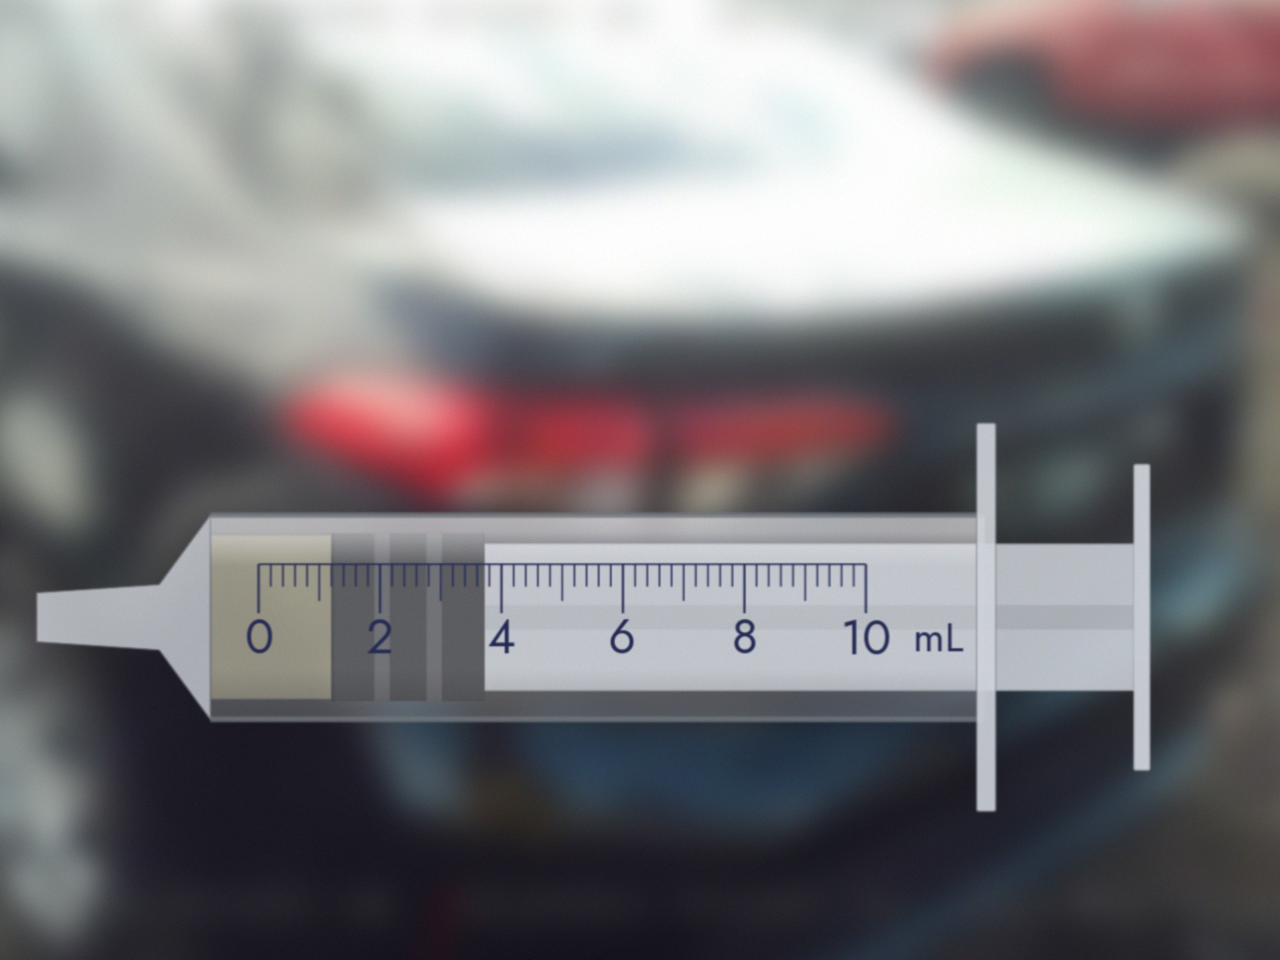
**1.2** mL
